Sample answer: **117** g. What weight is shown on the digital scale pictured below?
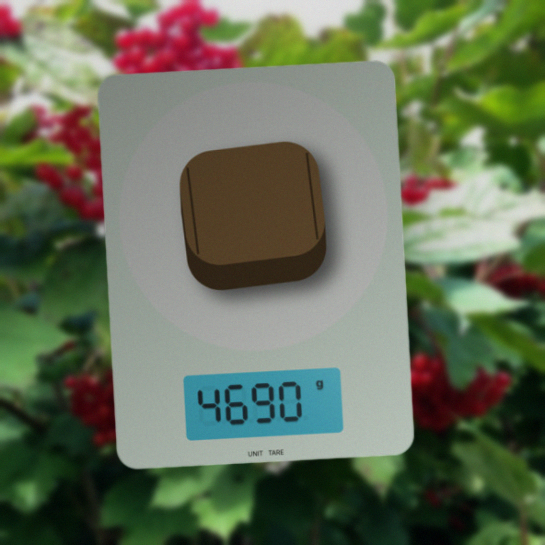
**4690** g
